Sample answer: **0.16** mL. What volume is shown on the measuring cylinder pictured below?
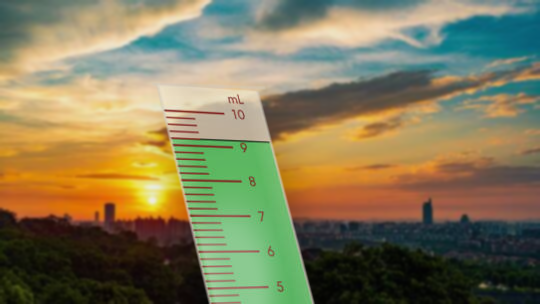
**9.2** mL
